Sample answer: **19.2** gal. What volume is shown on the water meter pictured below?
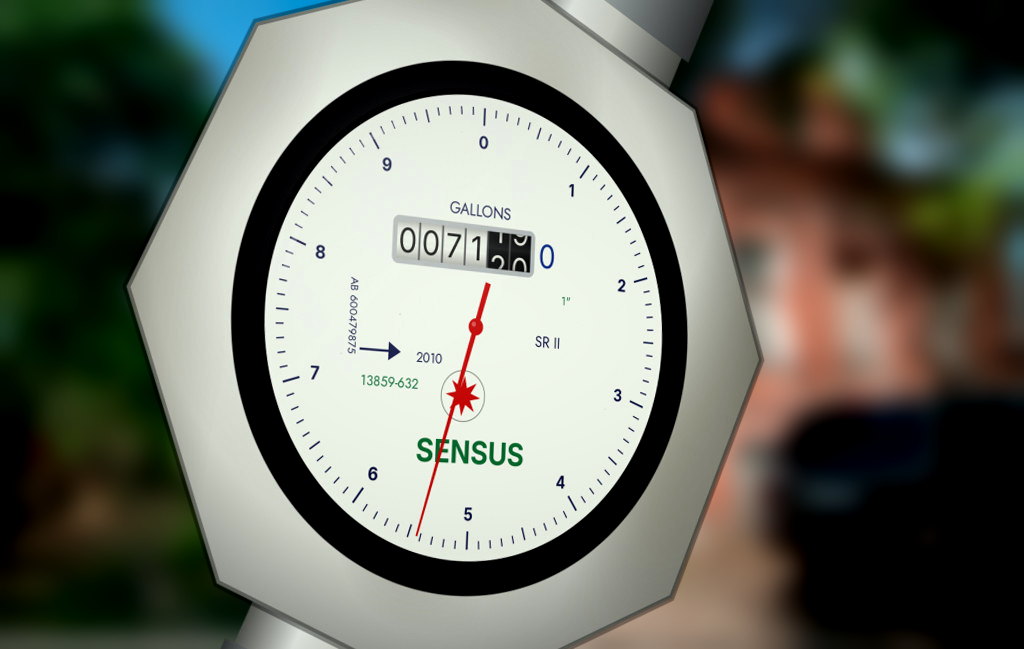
**71195.4** gal
